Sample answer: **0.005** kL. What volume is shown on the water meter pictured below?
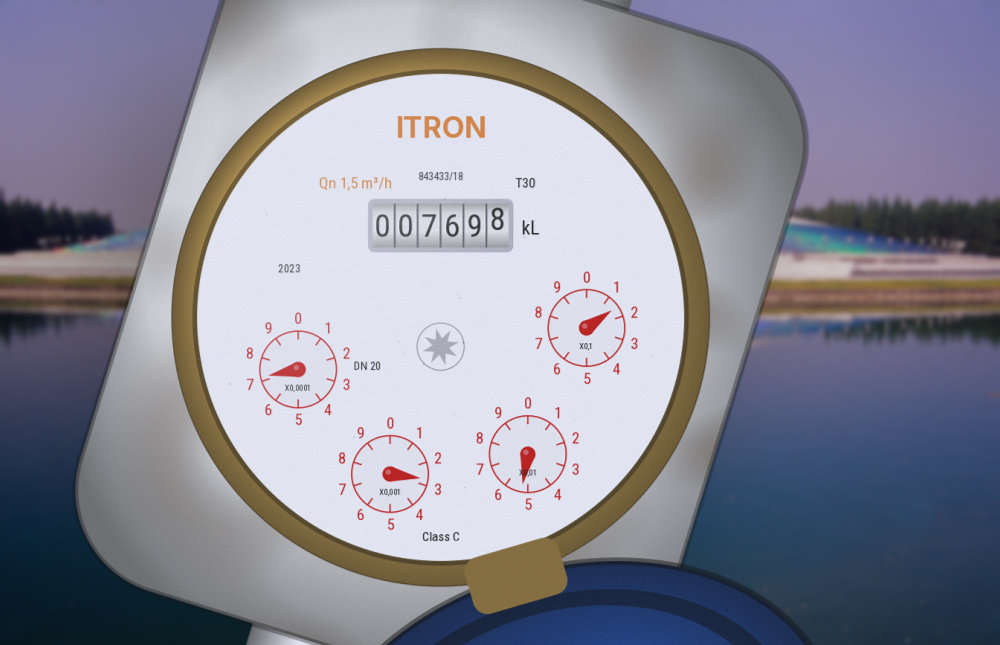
**7698.1527** kL
